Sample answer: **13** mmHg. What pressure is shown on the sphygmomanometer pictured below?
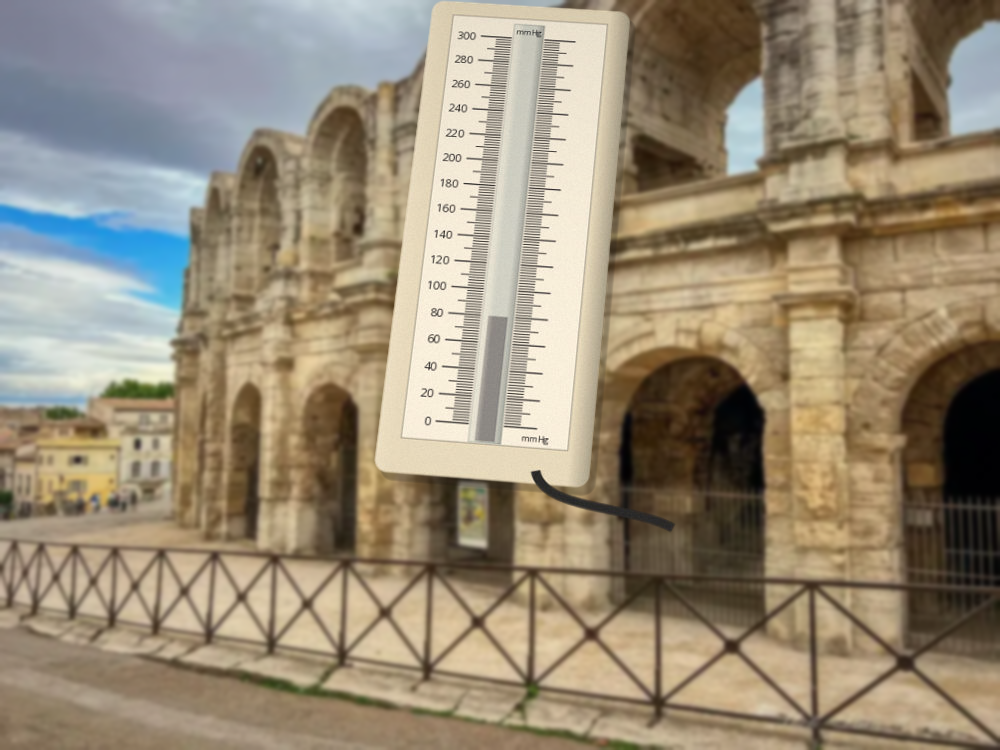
**80** mmHg
